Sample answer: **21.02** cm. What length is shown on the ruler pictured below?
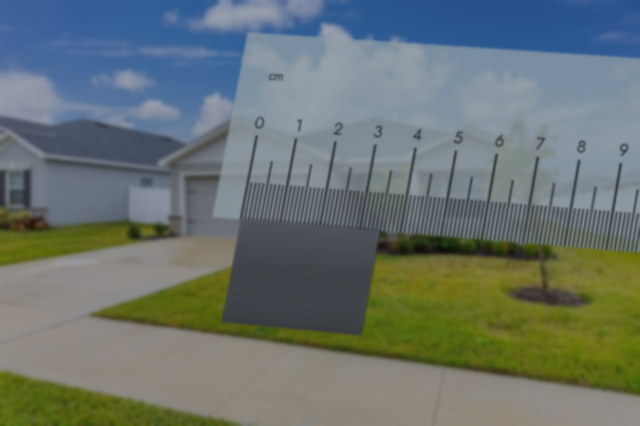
**3.5** cm
